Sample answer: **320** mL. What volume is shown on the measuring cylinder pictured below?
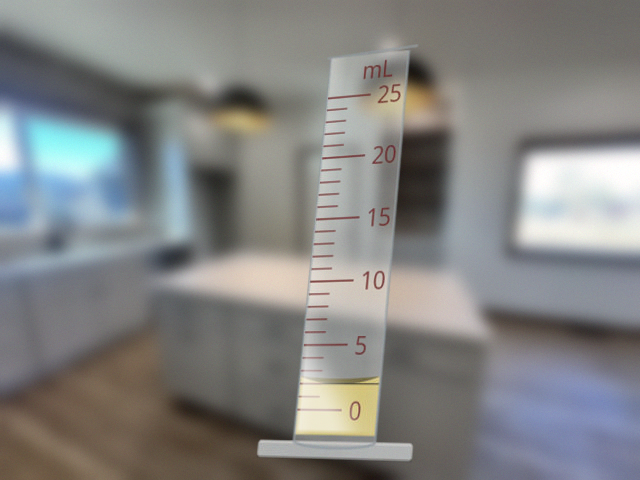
**2** mL
